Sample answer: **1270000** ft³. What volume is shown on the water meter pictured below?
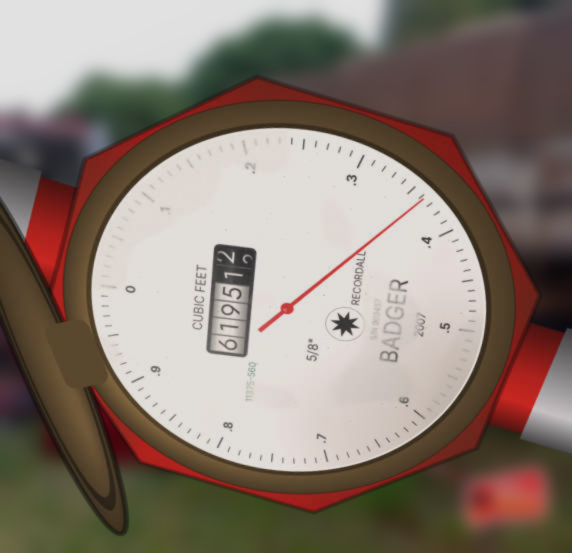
**619512.36** ft³
